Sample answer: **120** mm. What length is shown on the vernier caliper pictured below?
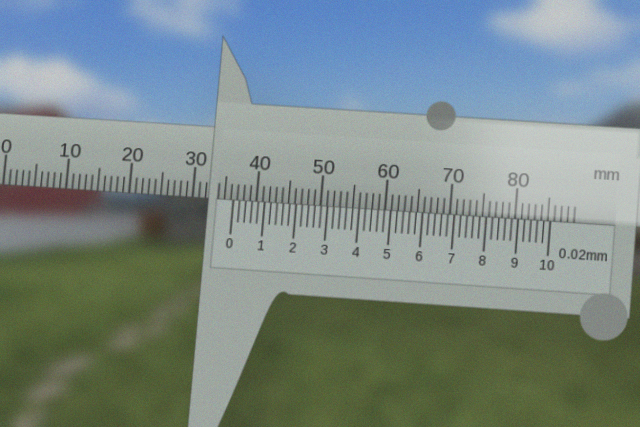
**36.4** mm
